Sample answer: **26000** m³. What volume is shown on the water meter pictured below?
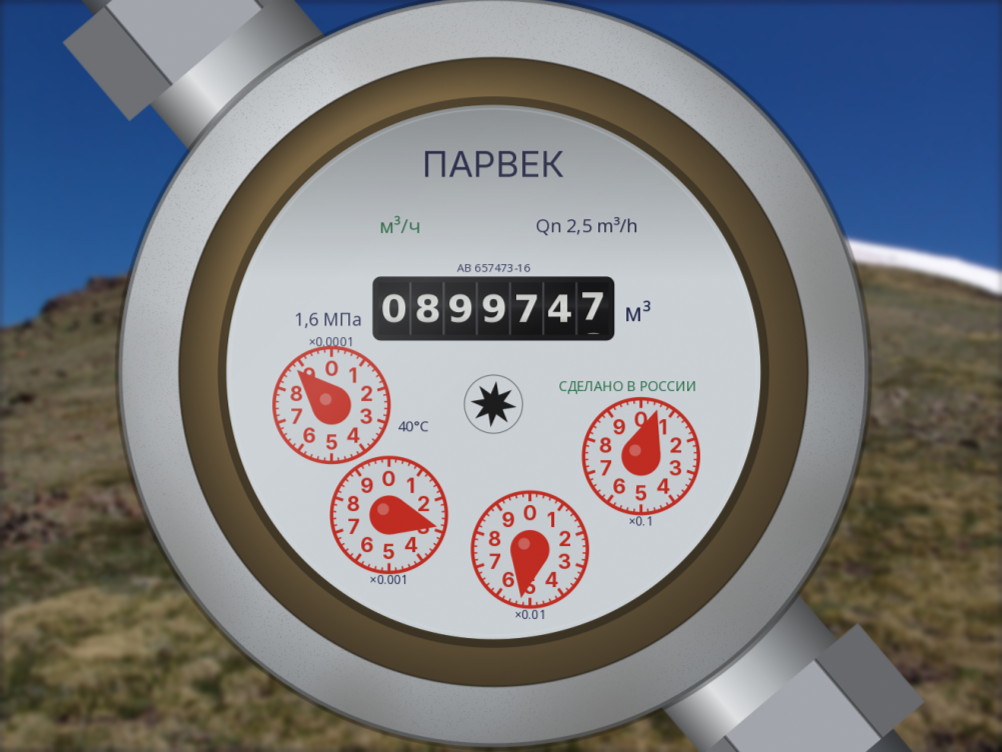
**899747.0528** m³
